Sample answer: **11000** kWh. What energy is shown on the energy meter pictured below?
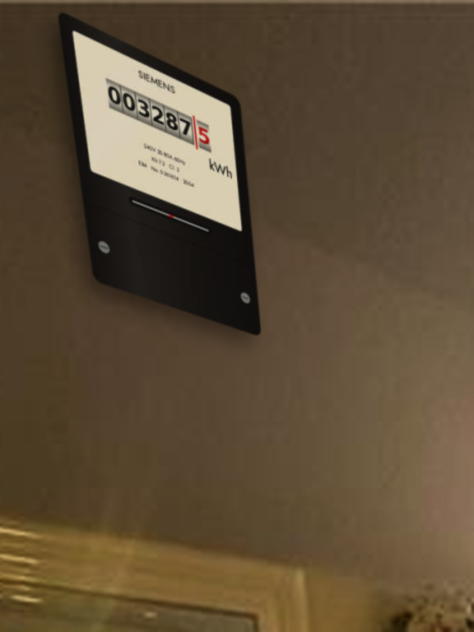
**3287.5** kWh
